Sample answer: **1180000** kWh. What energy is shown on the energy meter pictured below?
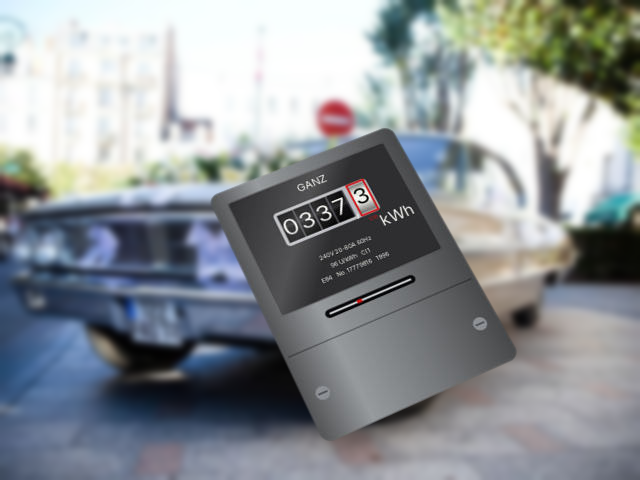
**337.3** kWh
